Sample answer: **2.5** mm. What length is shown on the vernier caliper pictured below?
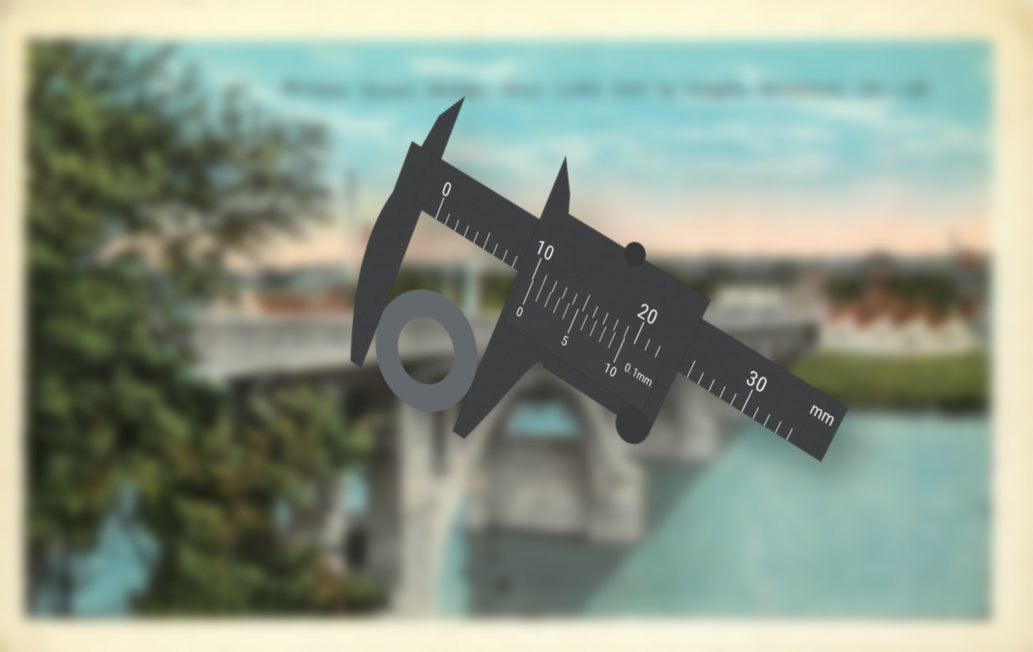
**10.1** mm
